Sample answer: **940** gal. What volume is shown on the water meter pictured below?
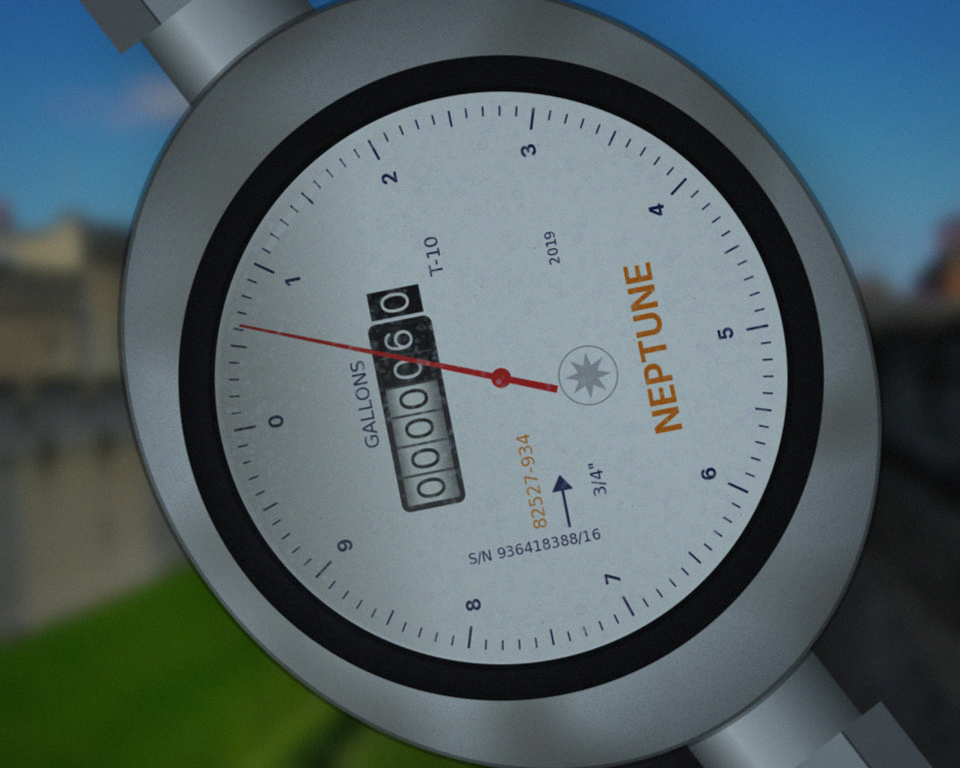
**60.6** gal
